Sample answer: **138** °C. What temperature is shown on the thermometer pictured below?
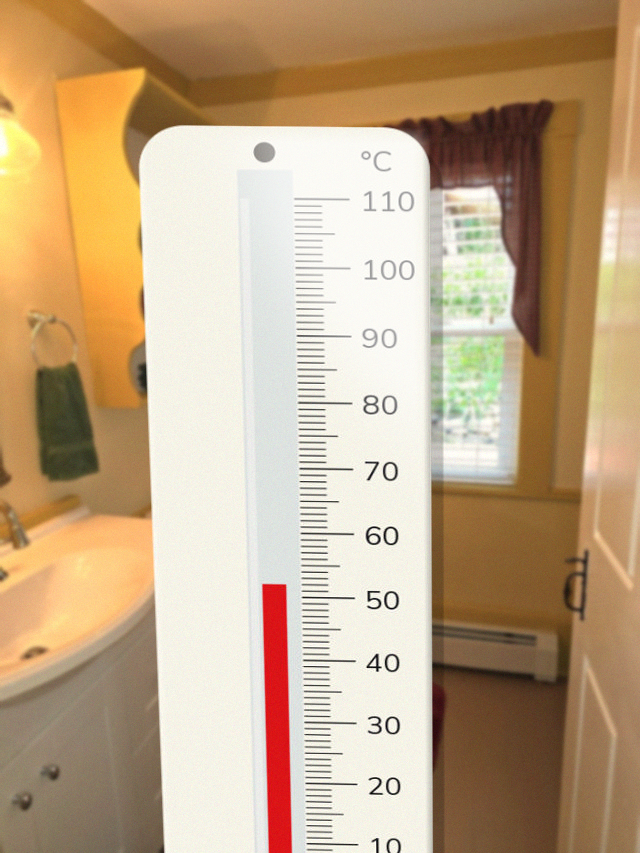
**52** °C
